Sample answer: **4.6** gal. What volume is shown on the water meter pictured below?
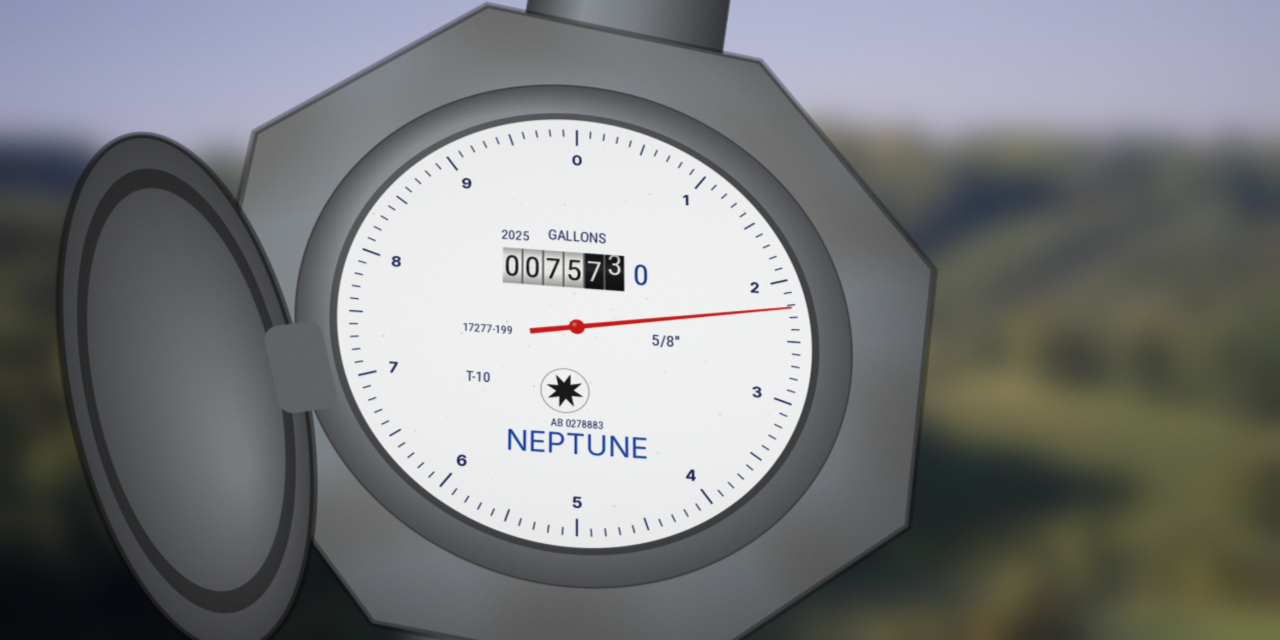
**75732.2** gal
